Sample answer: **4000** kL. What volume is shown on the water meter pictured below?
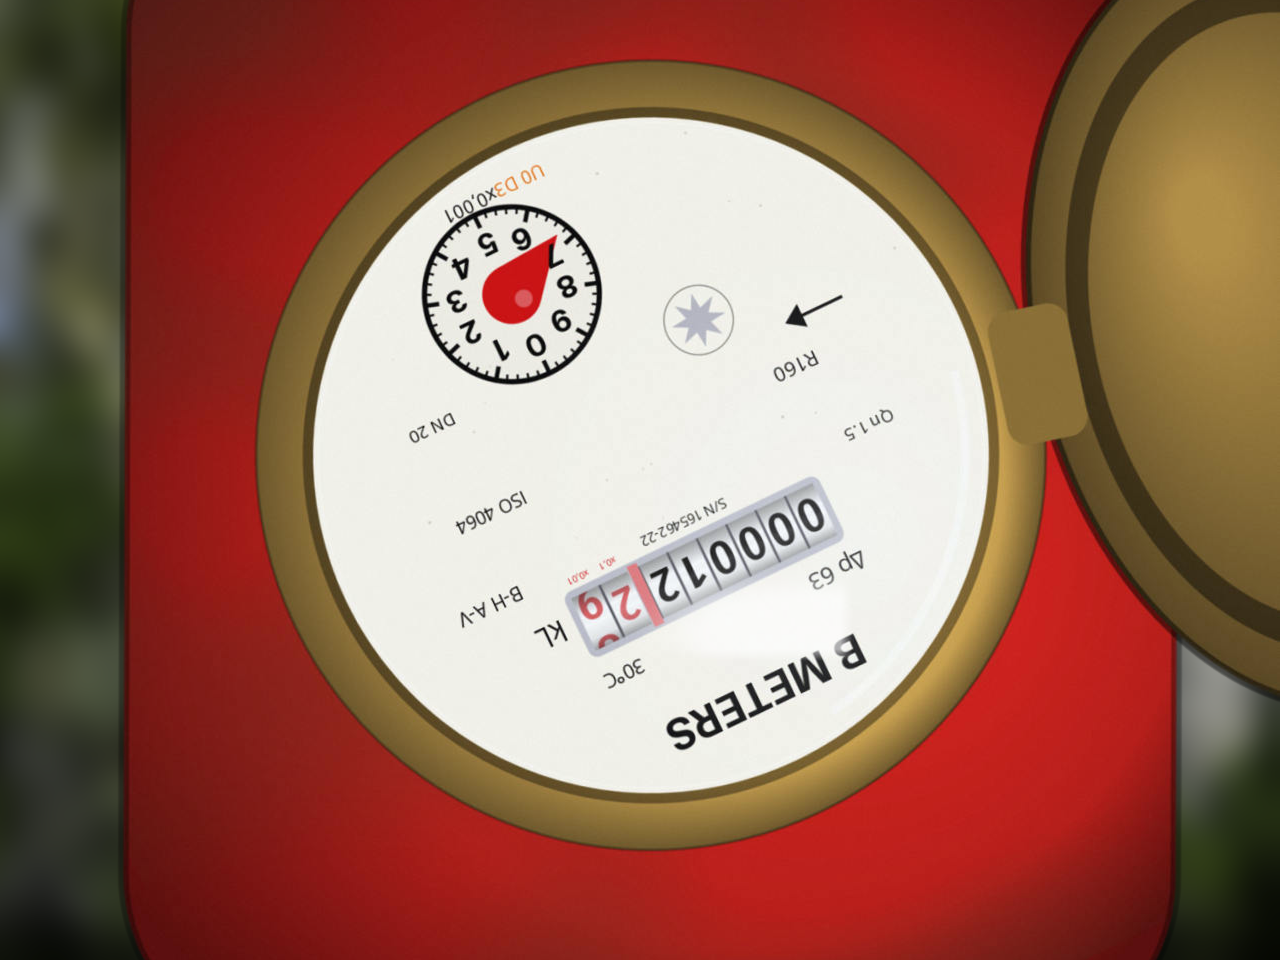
**12.286** kL
